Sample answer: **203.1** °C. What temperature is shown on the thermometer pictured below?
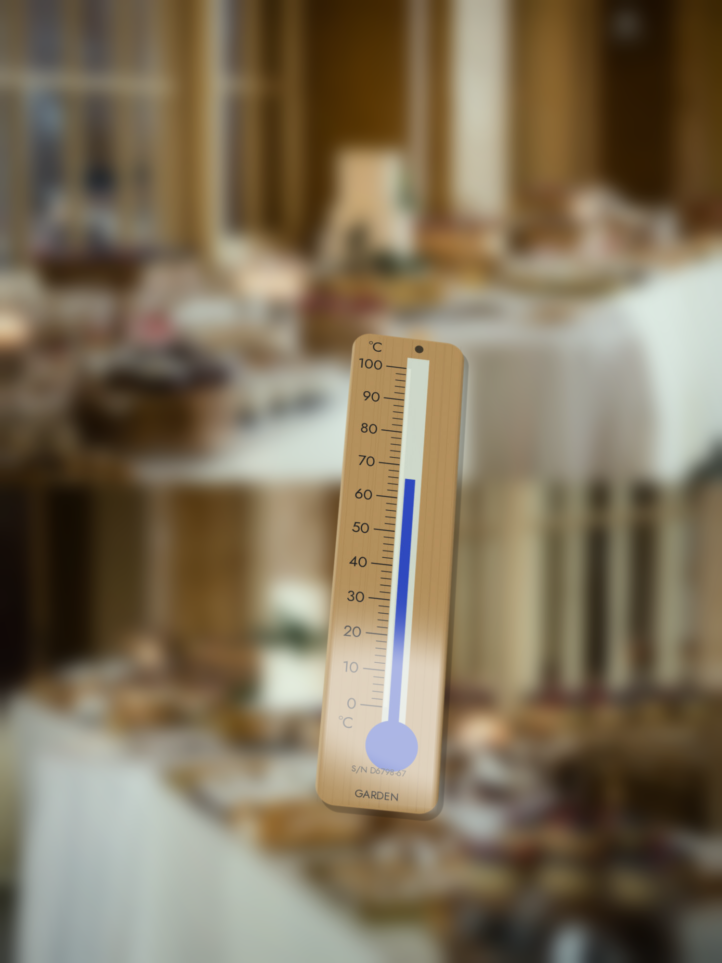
**66** °C
